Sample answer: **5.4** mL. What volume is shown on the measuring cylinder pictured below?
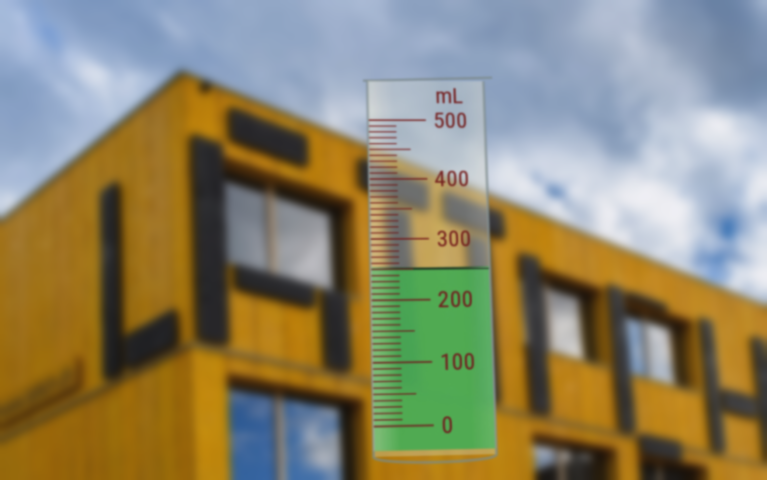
**250** mL
